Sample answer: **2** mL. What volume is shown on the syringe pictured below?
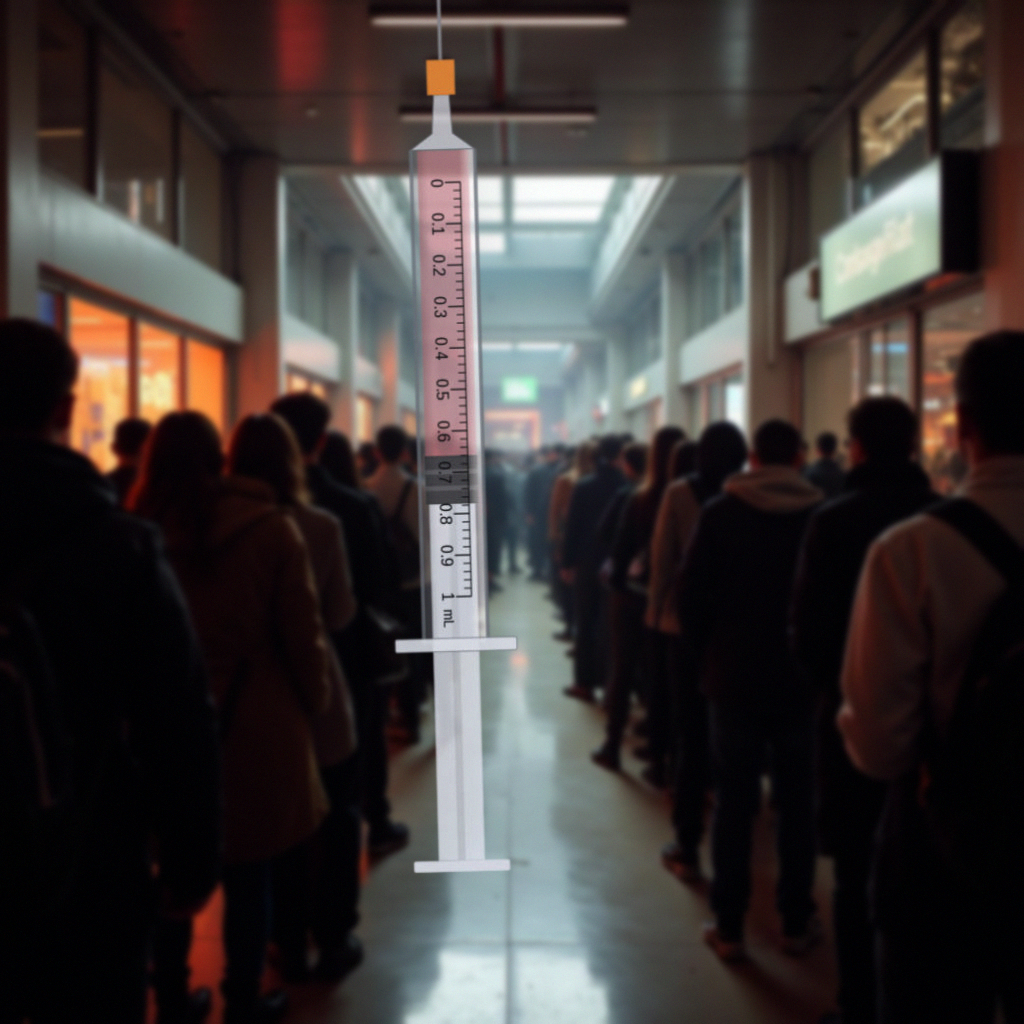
**0.66** mL
